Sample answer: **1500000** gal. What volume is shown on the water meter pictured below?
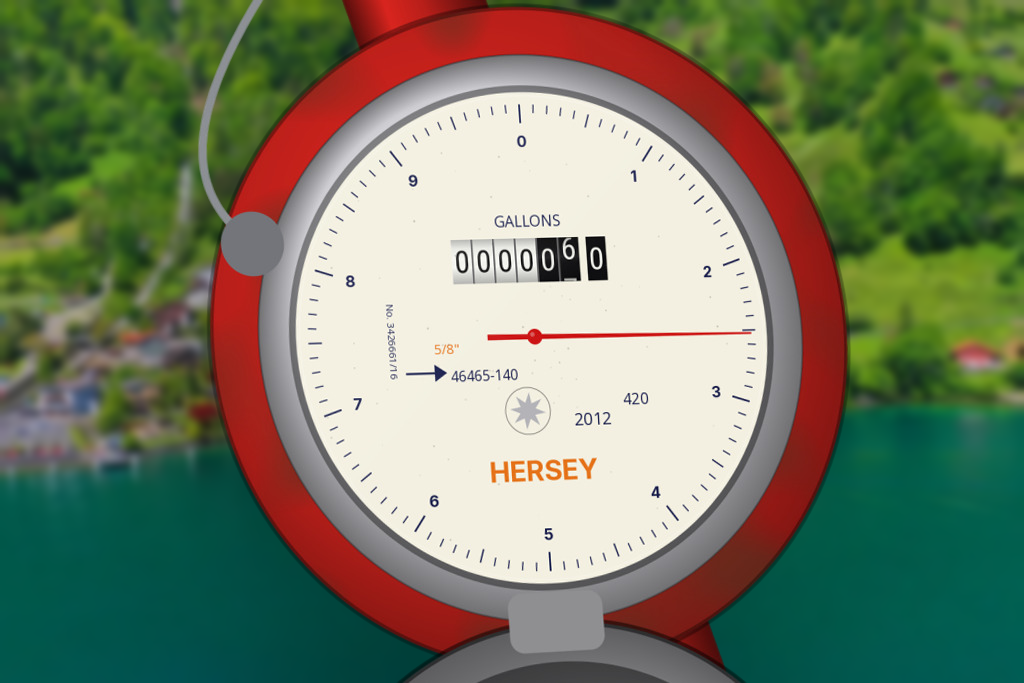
**62.5** gal
